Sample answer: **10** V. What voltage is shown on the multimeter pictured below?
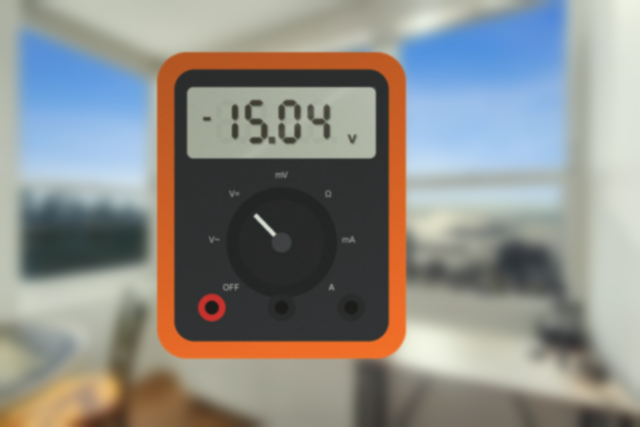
**-15.04** V
